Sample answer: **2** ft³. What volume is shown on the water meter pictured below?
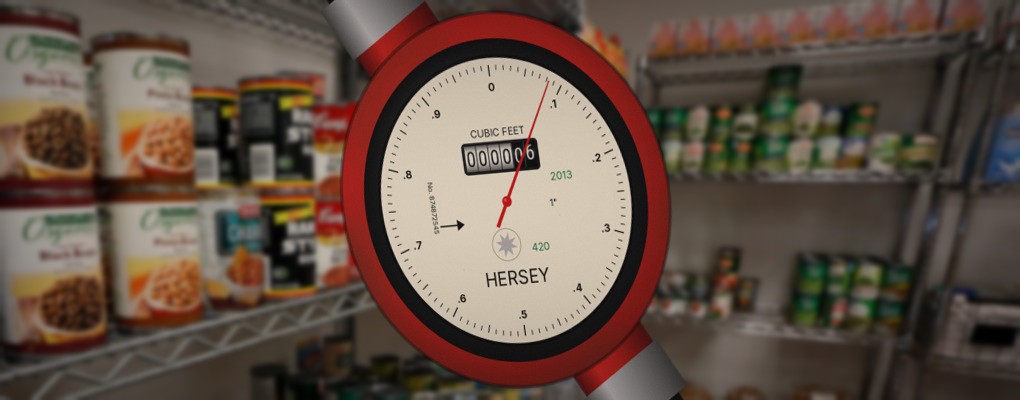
**6.08** ft³
